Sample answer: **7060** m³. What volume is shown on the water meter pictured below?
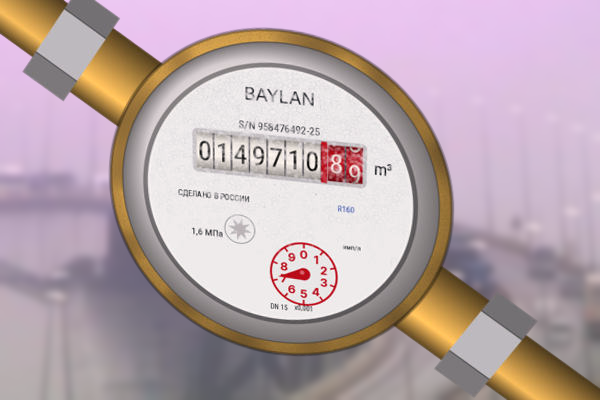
**149710.887** m³
